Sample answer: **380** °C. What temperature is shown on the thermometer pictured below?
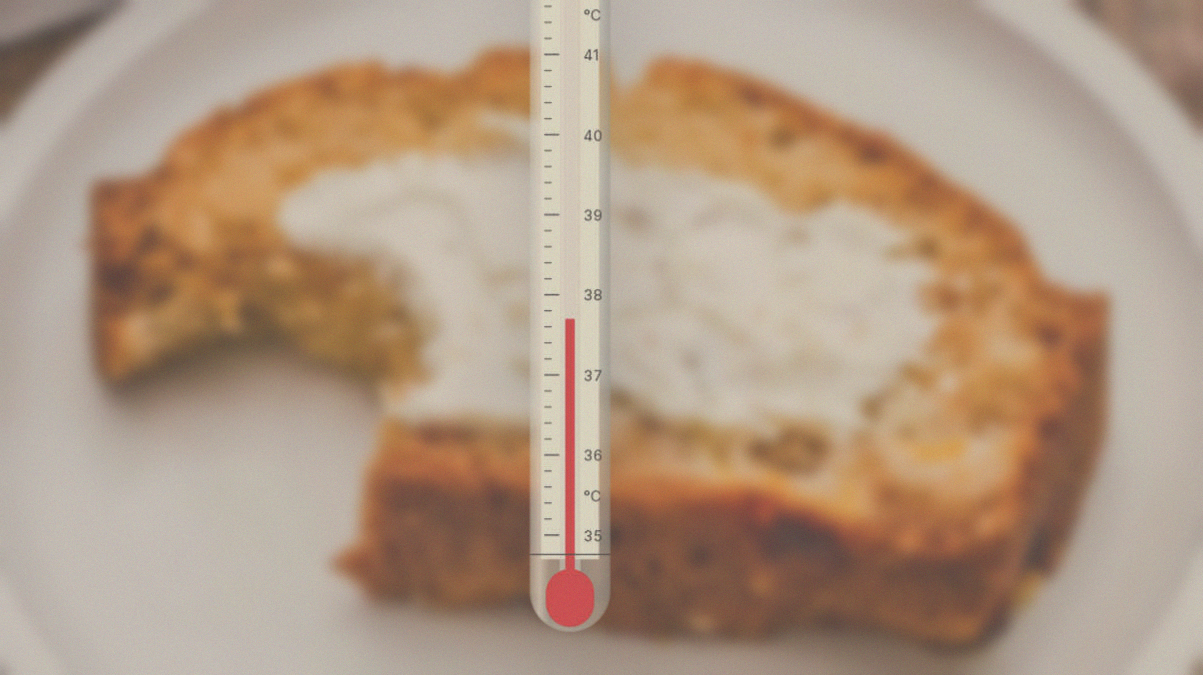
**37.7** °C
